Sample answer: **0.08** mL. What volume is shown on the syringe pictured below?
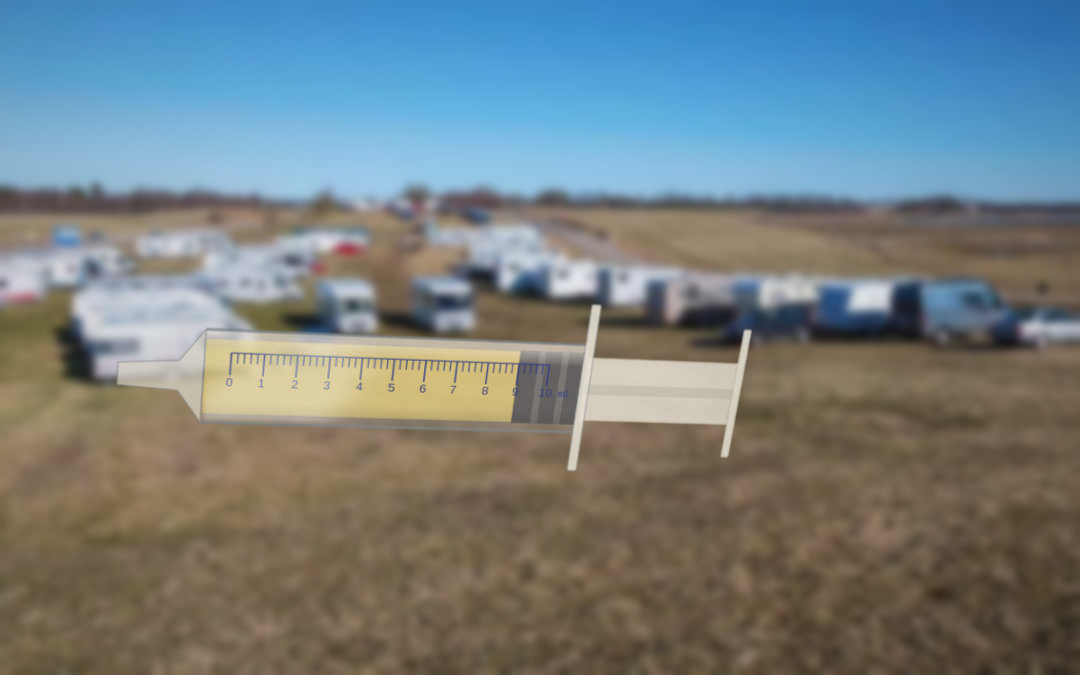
**9** mL
